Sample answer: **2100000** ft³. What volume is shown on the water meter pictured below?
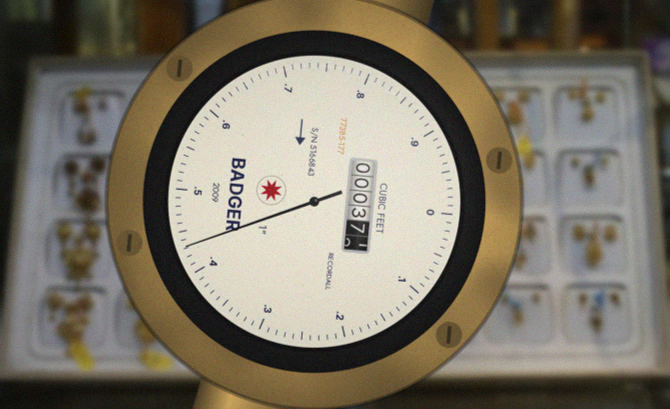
**371.43** ft³
